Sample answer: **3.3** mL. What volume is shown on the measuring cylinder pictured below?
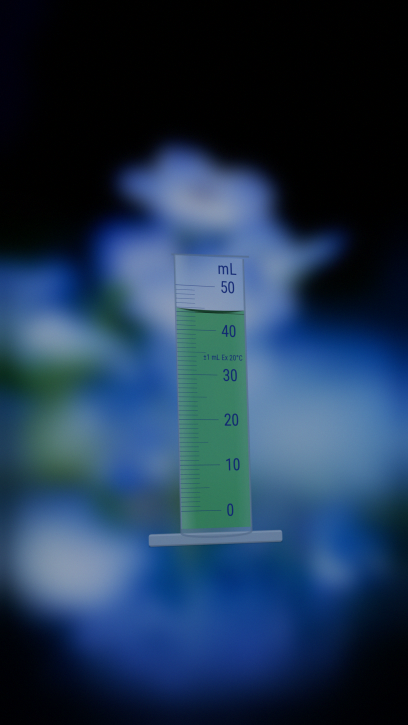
**44** mL
